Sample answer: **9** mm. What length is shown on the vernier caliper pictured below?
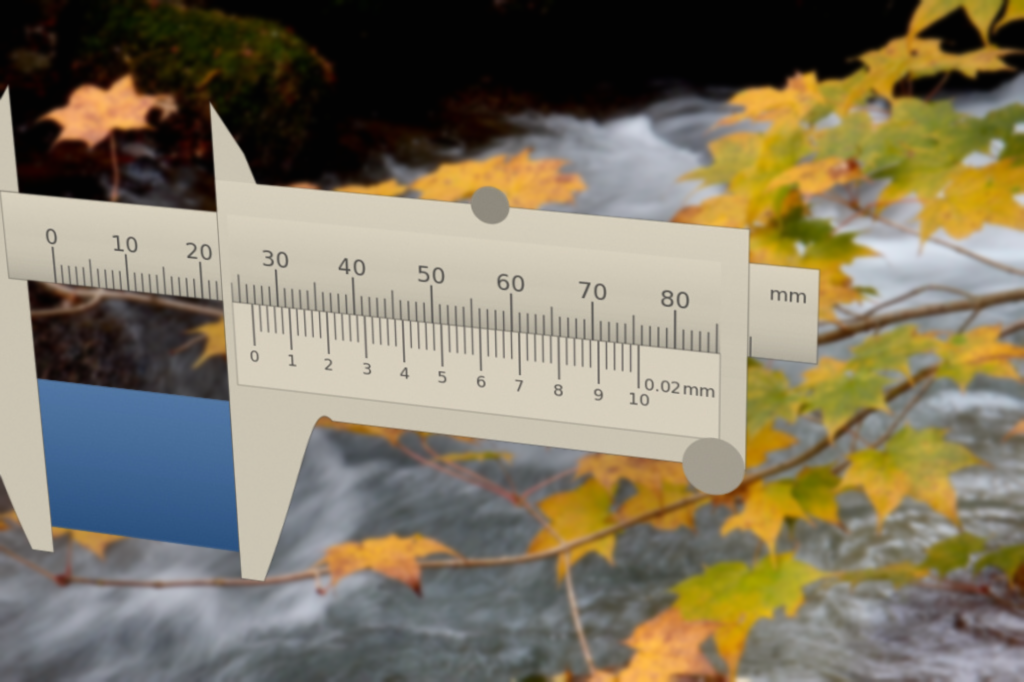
**26.6** mm
